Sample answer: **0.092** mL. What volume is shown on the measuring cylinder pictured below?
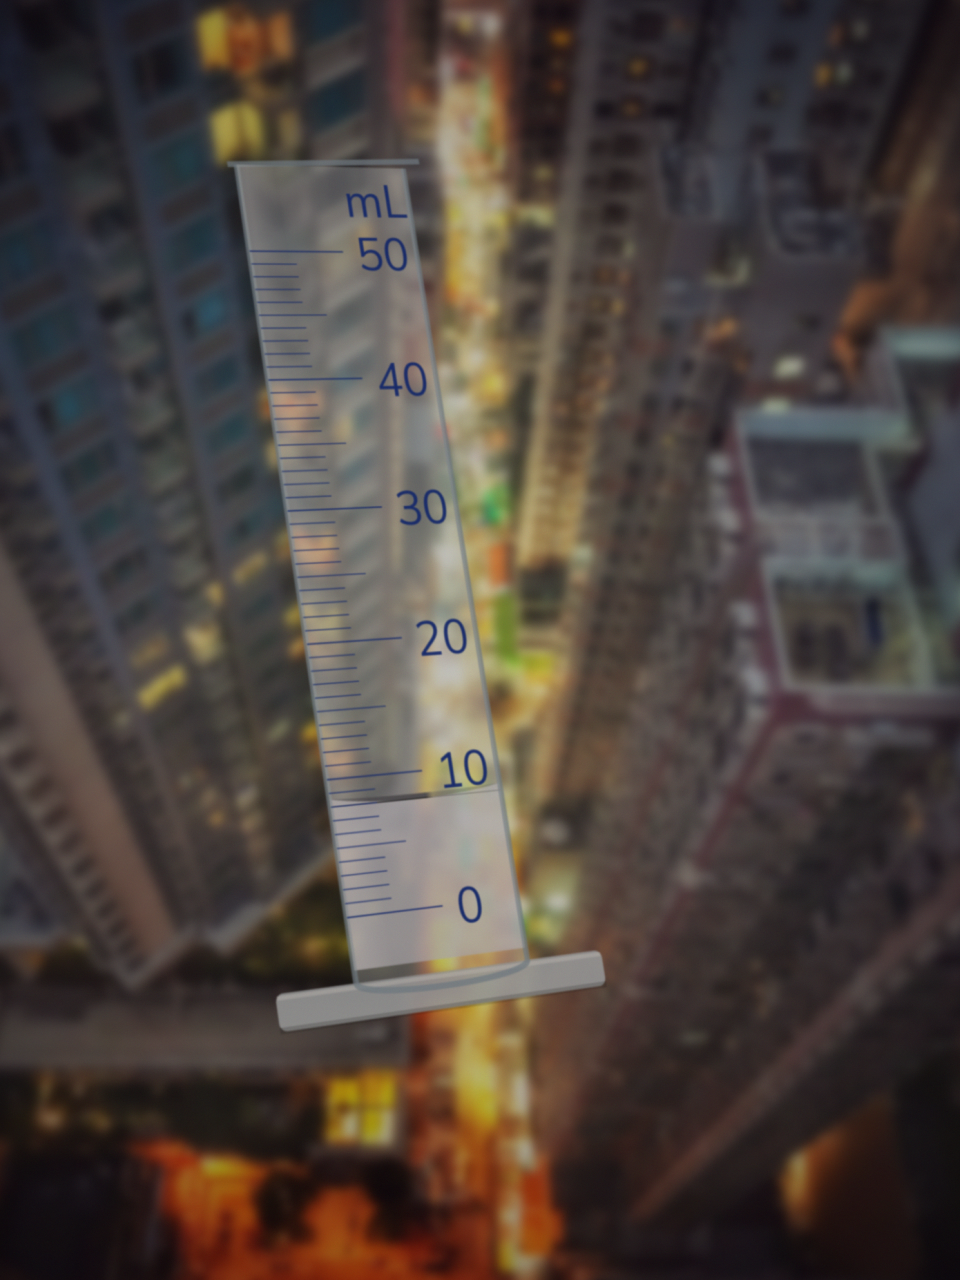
**8** mL
